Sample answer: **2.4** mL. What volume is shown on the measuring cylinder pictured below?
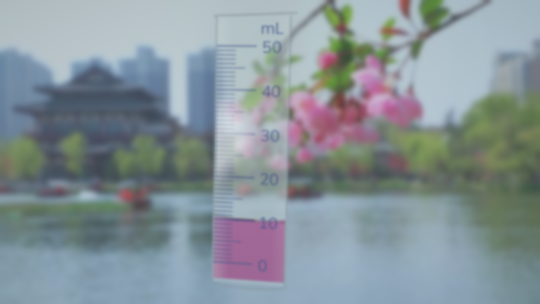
**10** mL
